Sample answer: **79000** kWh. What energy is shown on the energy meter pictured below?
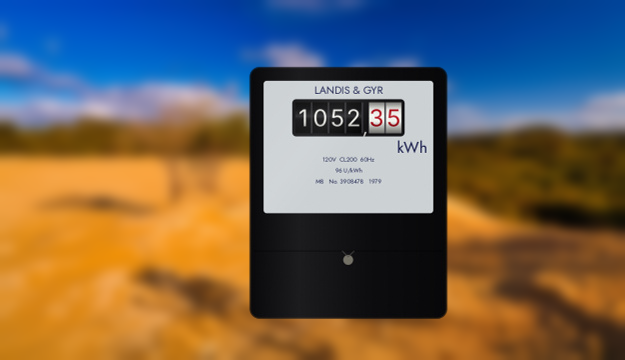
**1052.35** kWh
